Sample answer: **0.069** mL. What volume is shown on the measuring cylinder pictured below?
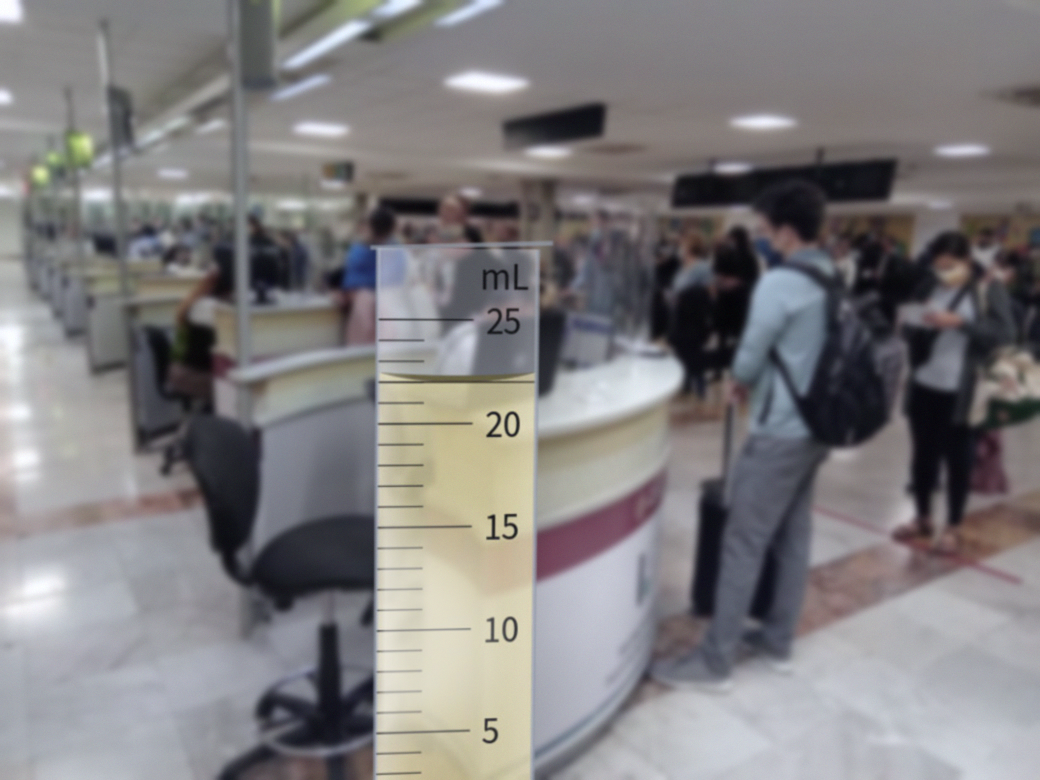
**22** mL
